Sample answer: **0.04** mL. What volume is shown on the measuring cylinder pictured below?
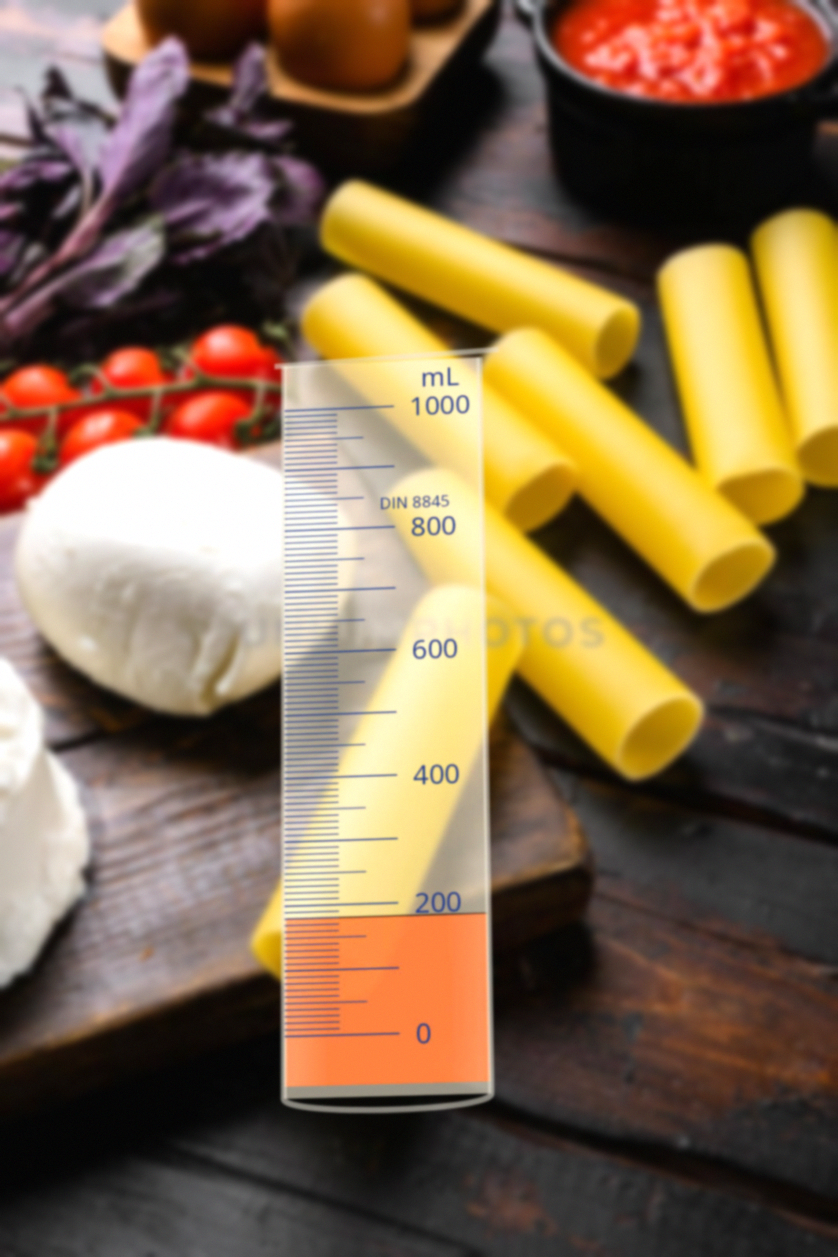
**180** mL
